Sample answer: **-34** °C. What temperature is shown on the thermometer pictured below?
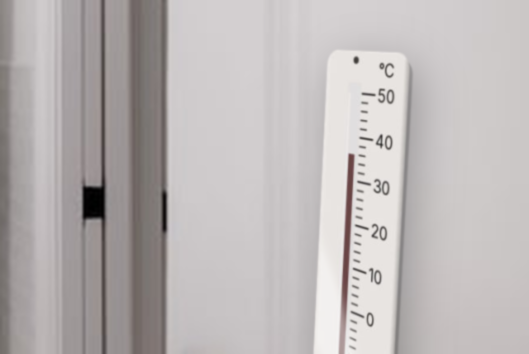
**36** °C
